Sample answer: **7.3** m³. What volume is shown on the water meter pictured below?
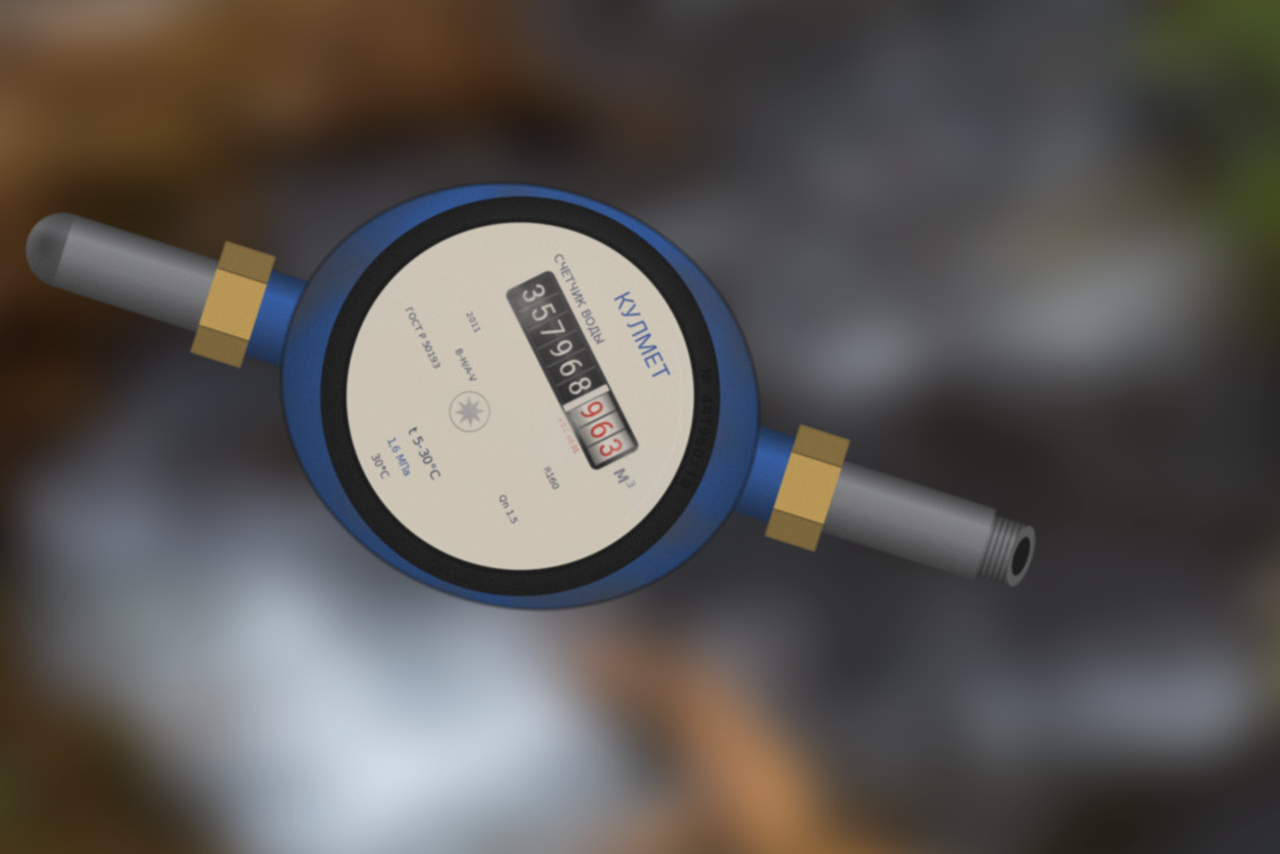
**357968.963** m³
